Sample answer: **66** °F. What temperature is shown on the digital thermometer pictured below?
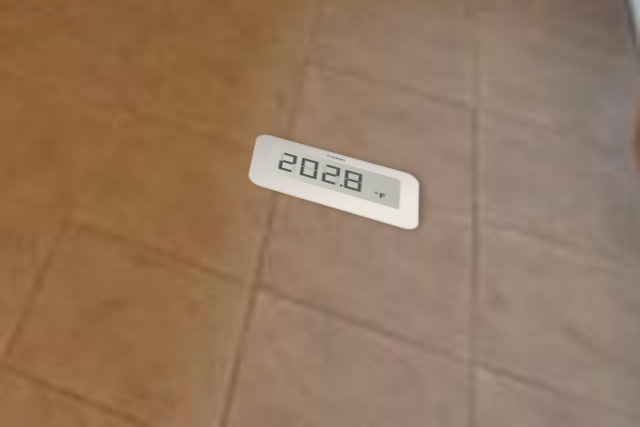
**202.8** °F
